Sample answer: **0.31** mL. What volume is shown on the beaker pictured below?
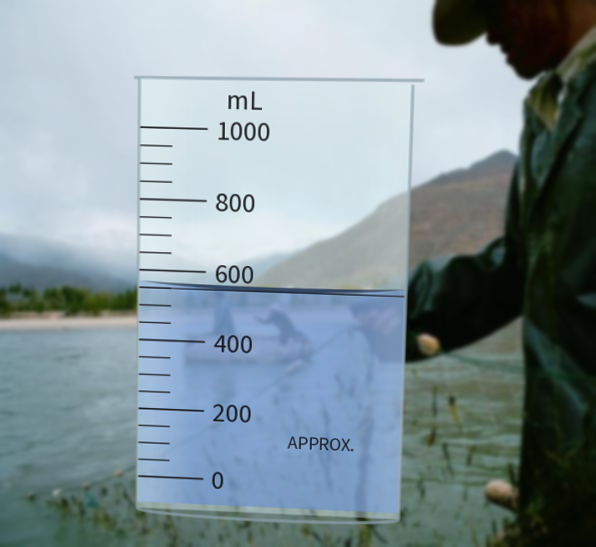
**550** mL
